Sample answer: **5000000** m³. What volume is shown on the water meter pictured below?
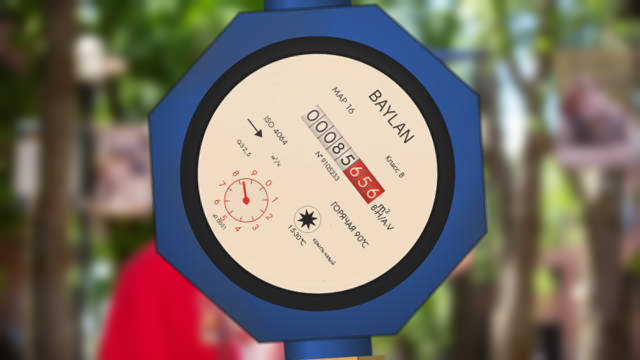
**85.6568** m³
